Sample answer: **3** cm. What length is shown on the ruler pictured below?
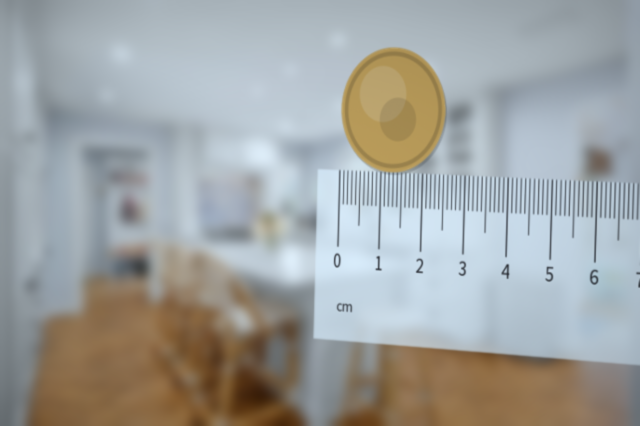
**2.5** cm
